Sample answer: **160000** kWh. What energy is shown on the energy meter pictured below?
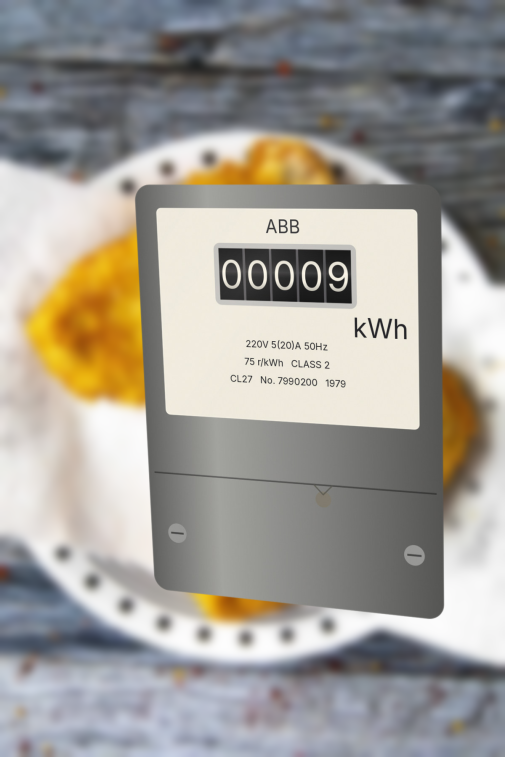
**9** kWh
